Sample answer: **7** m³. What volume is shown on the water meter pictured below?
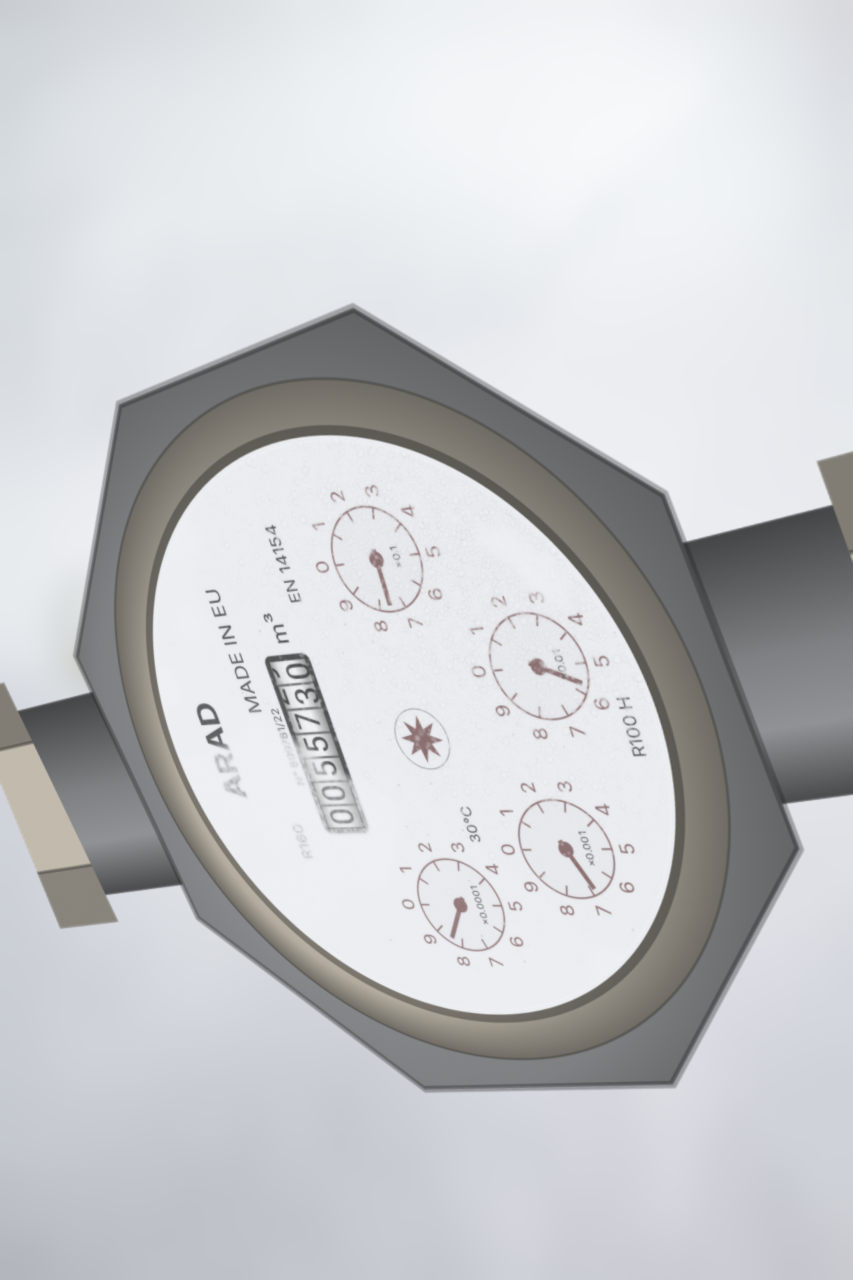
**55729.7568** m³
